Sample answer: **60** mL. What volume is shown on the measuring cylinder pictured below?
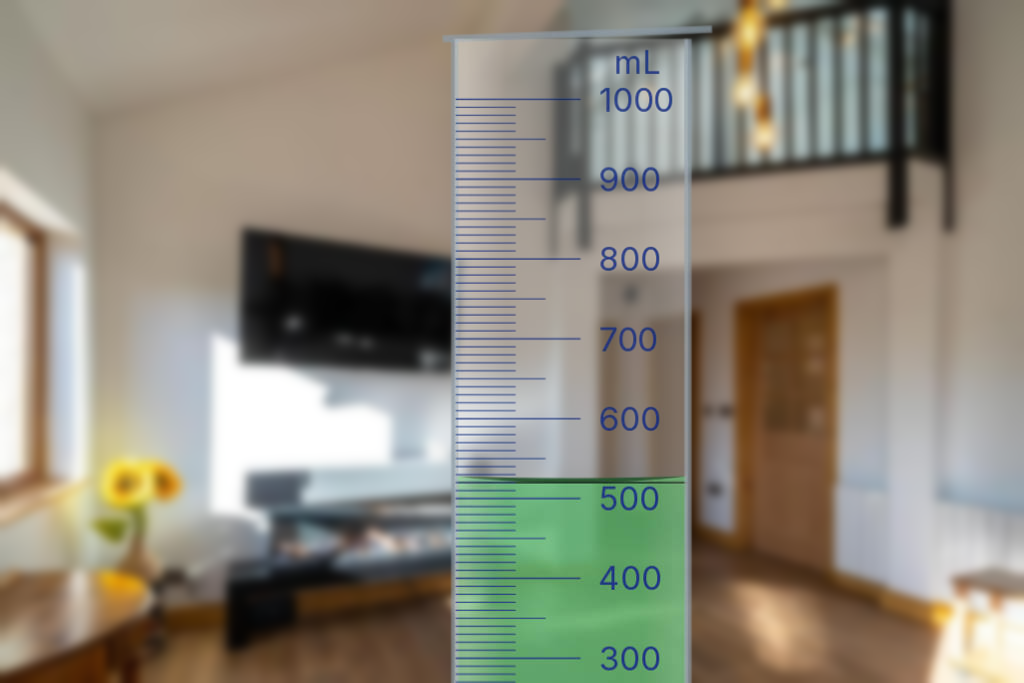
**520** mL
